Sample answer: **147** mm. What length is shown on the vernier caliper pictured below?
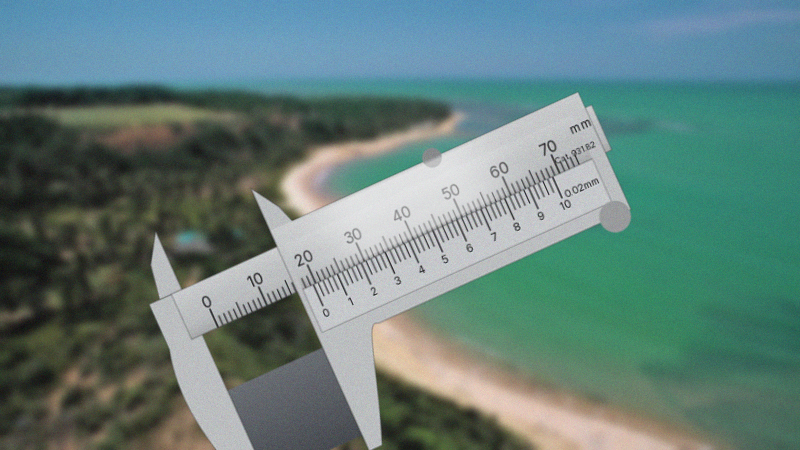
**19.5** mm
